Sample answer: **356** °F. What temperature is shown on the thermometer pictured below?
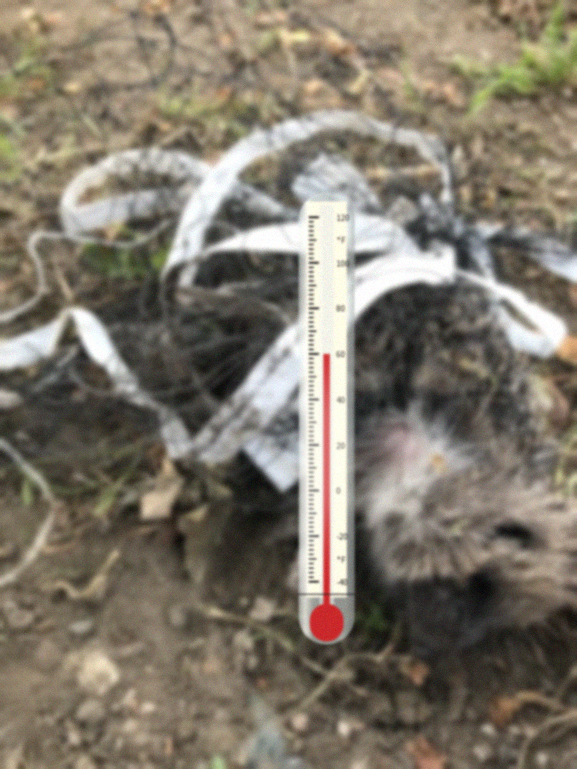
**60** °F
